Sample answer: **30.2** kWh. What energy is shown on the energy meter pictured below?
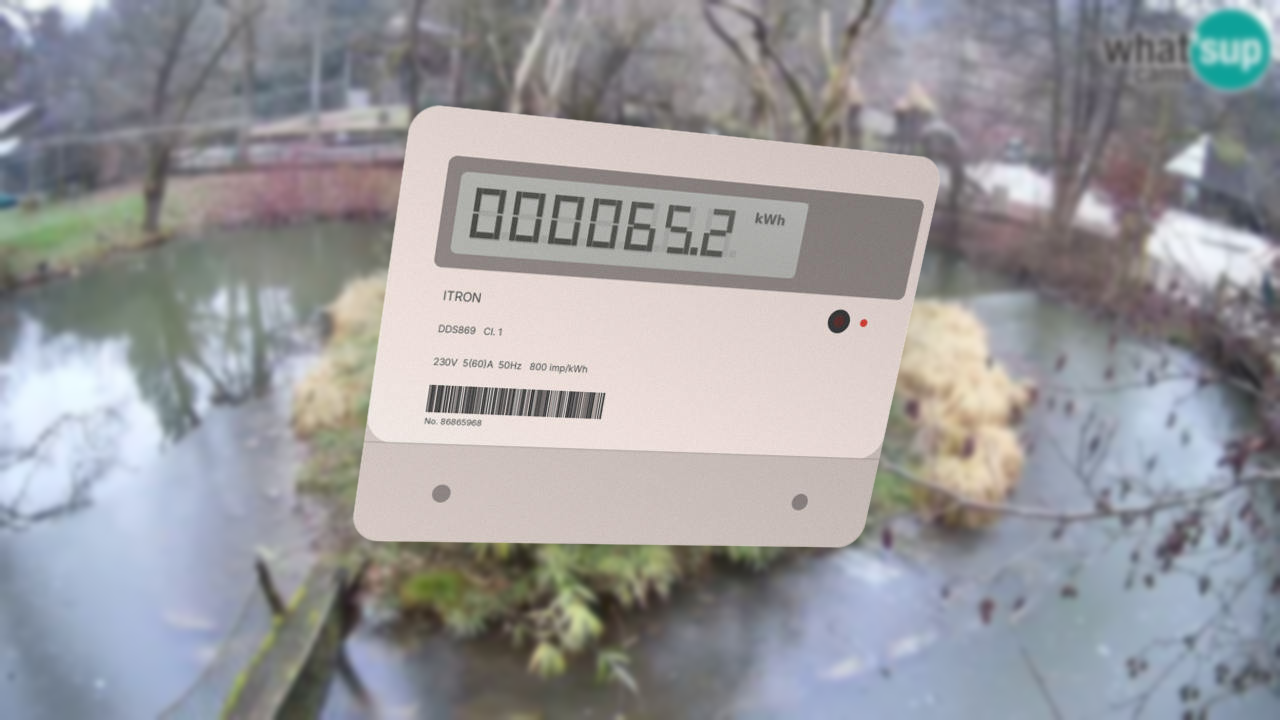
**65.2** kWh
